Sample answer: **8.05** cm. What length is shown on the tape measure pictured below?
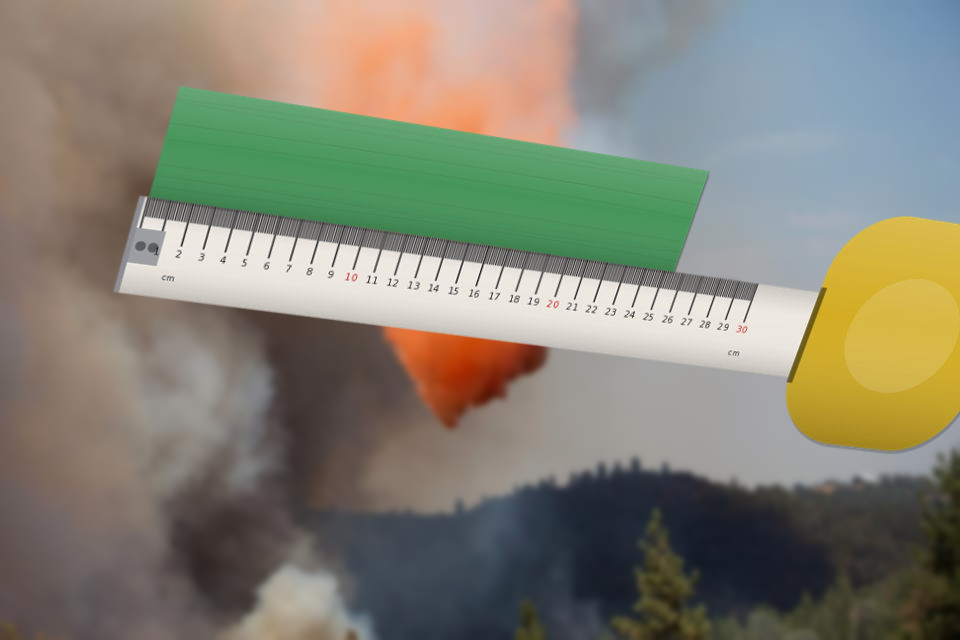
**25.5** cm
